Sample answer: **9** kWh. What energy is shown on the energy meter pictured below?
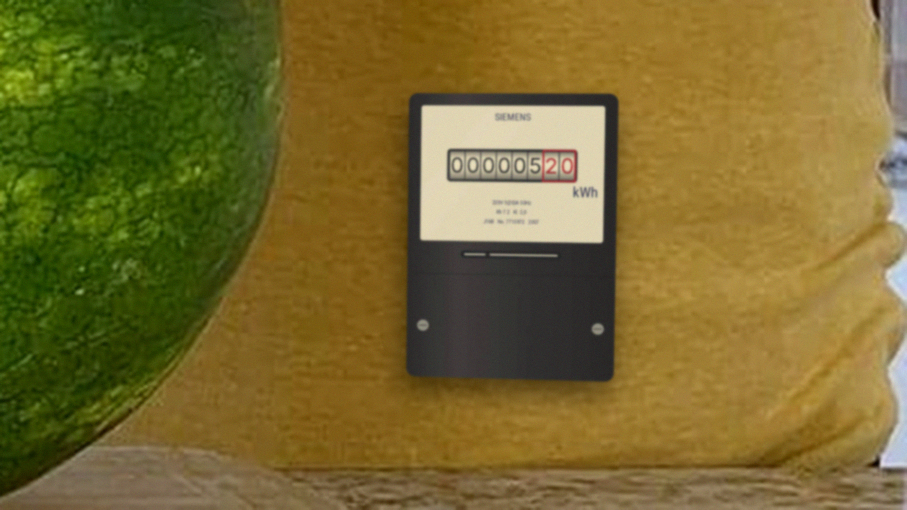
**5.20** kWh
